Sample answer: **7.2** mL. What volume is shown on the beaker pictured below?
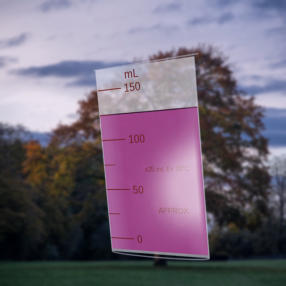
**125** mL
